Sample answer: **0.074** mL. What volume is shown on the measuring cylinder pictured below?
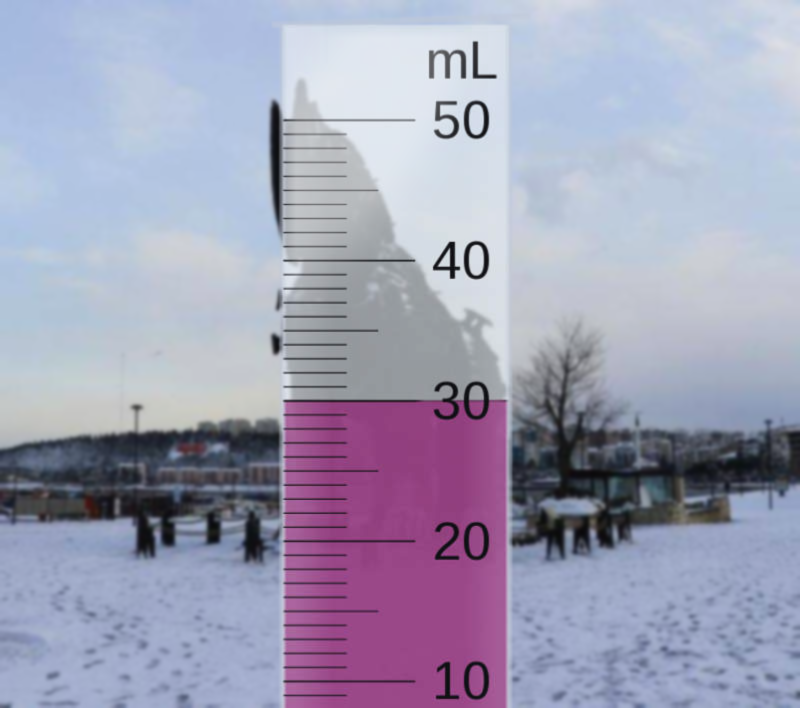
**30** mL
